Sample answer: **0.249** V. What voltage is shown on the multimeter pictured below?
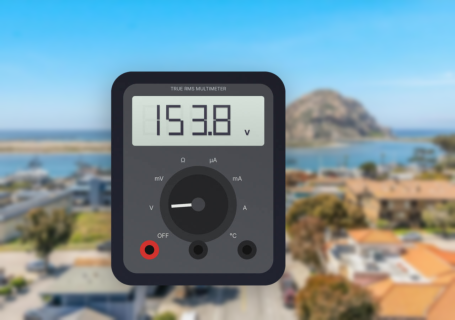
**153.8** V
